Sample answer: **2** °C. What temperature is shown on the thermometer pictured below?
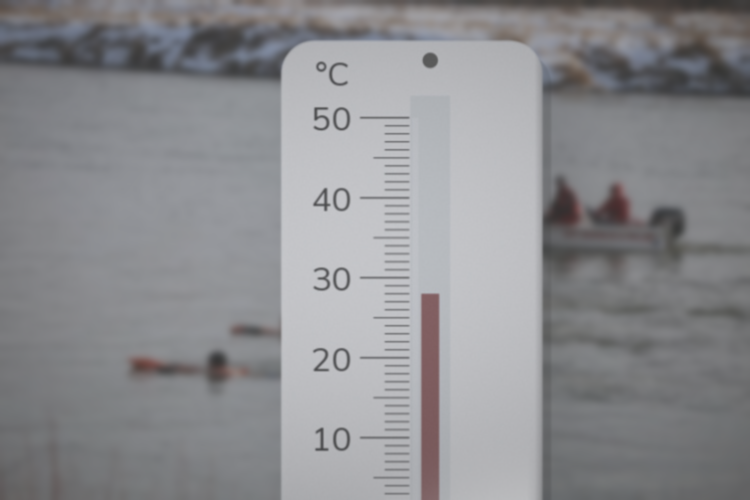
**28** °C
